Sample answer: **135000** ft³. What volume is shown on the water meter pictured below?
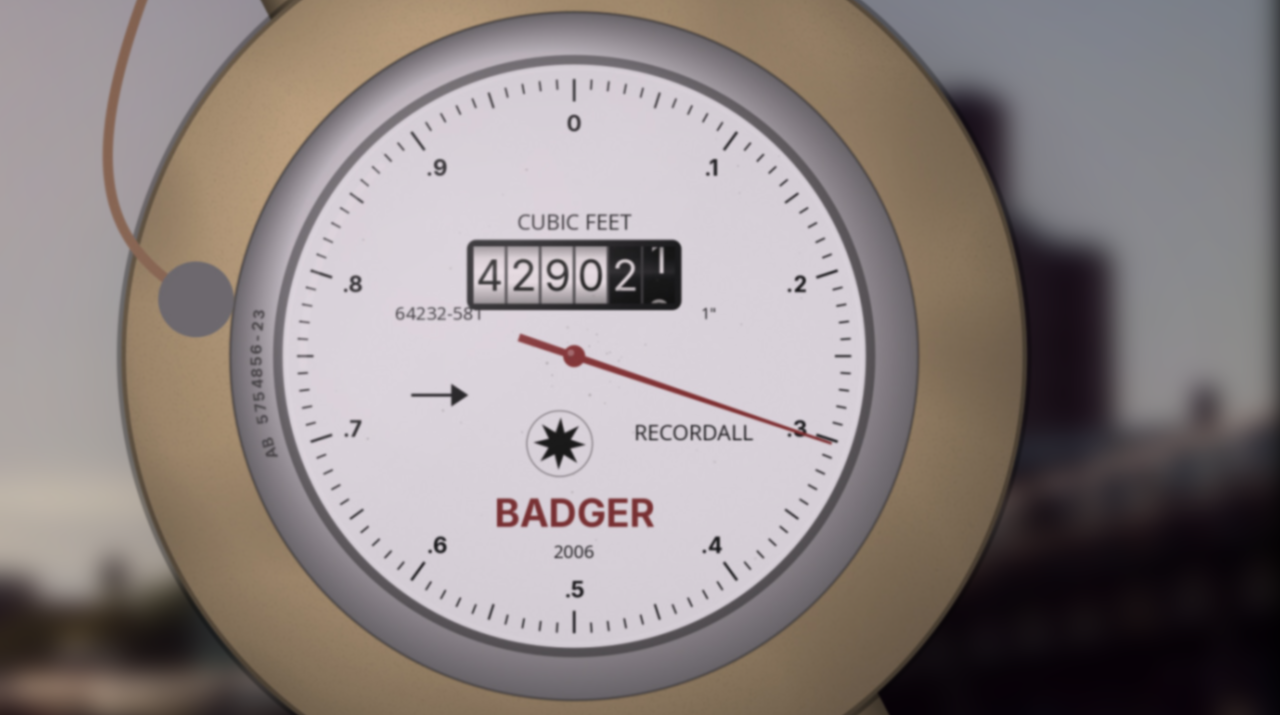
**429021.30** ft³
